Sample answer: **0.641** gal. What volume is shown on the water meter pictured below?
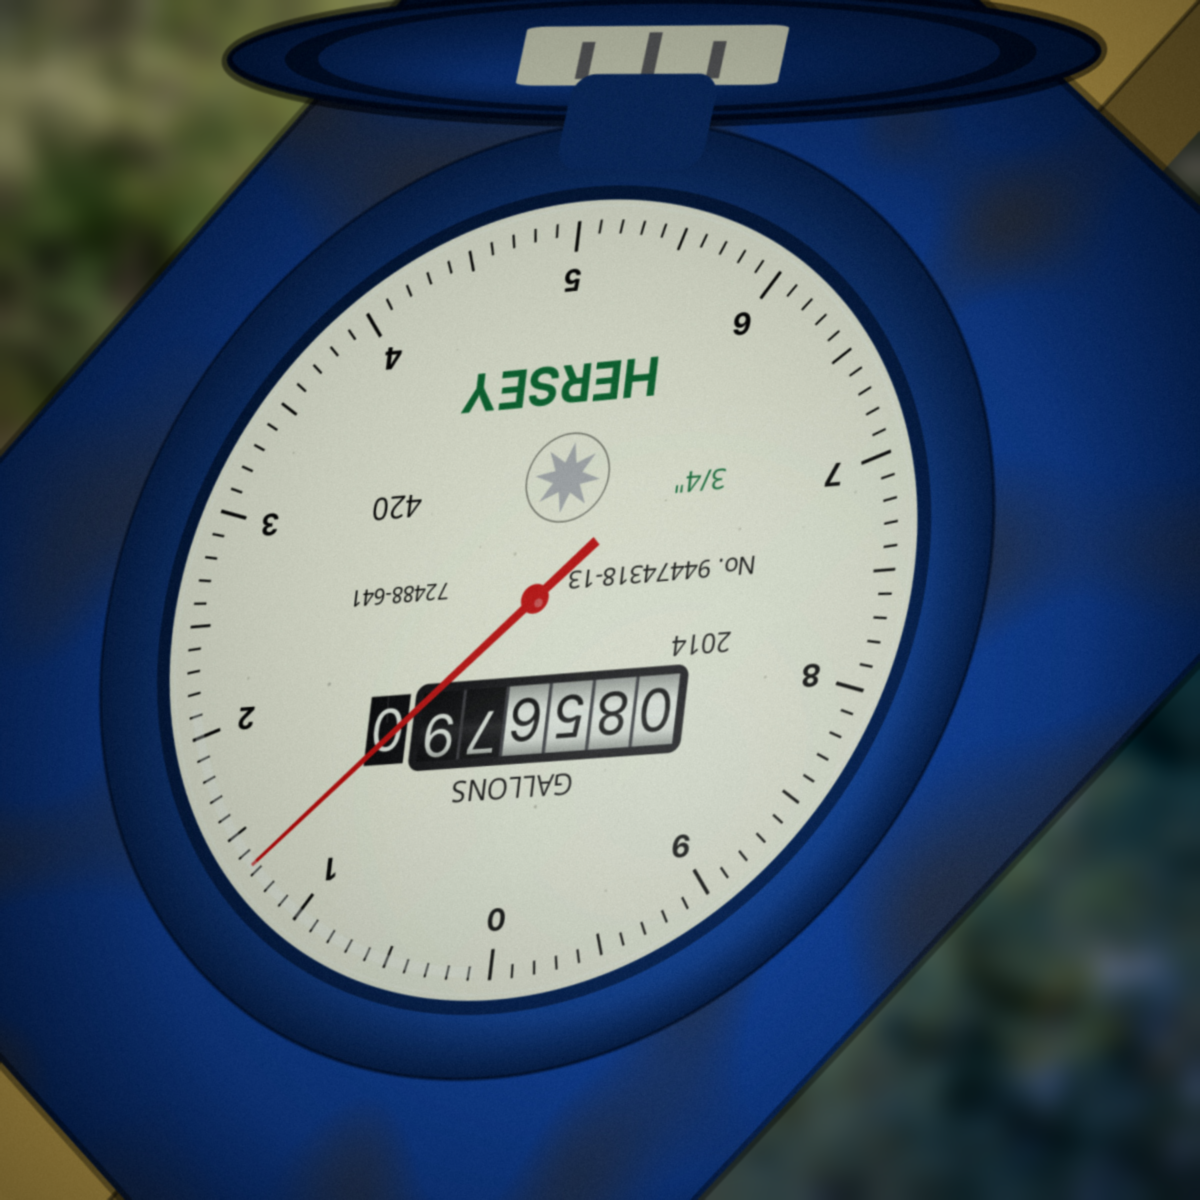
**856791.3** gal
